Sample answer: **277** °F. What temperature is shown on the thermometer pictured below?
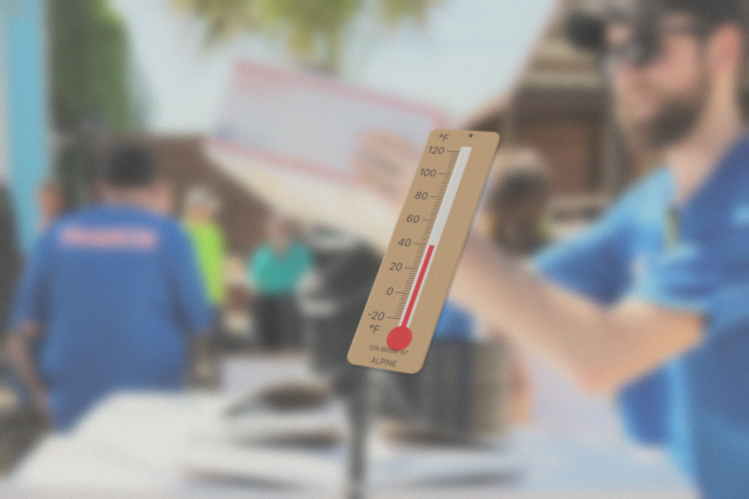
**40** °F
